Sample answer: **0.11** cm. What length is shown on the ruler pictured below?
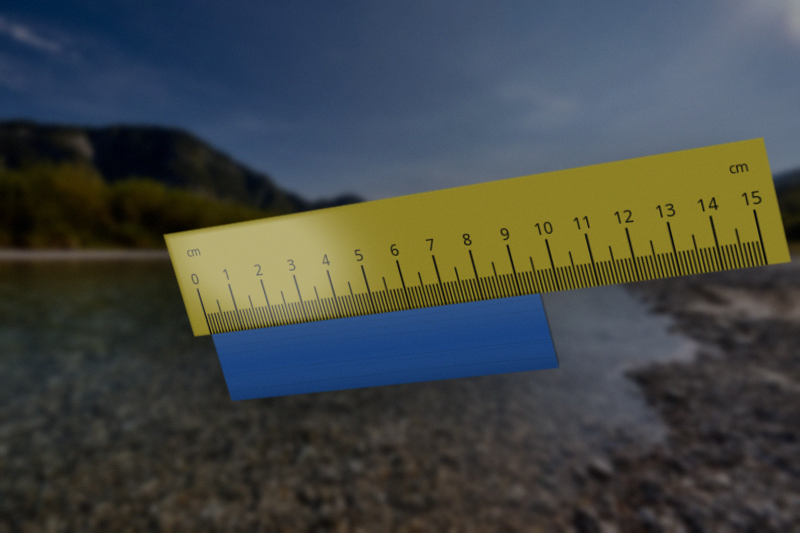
**9.5** cm
